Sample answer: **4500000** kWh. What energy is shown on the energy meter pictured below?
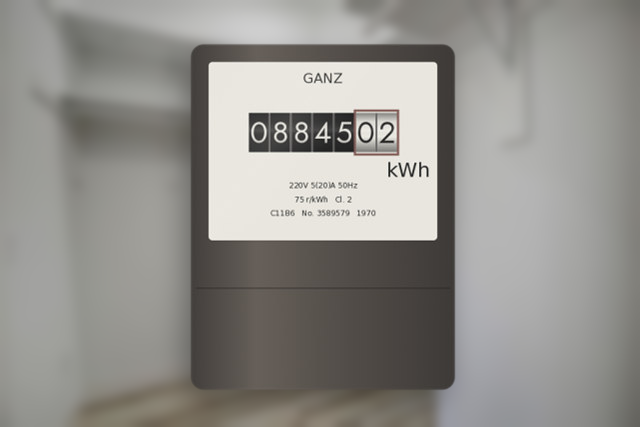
**8845.02** kWh
